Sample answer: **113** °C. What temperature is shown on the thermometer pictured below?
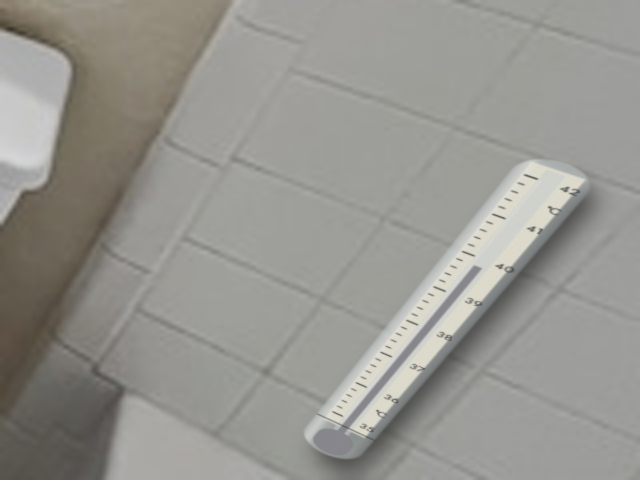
**39.8** °C
